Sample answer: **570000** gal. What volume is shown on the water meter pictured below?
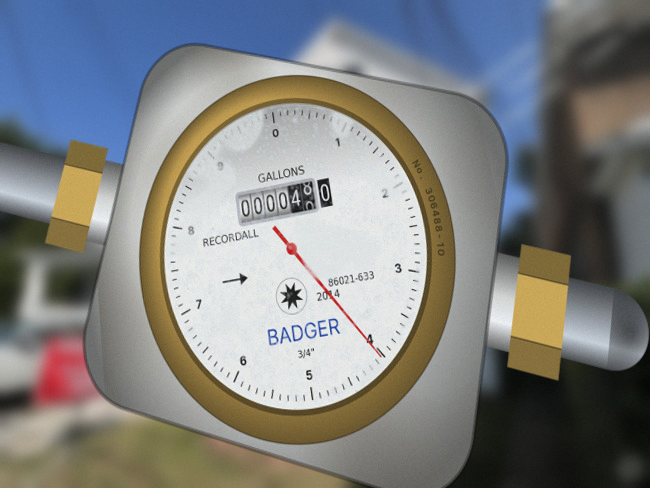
**484.0** gal
